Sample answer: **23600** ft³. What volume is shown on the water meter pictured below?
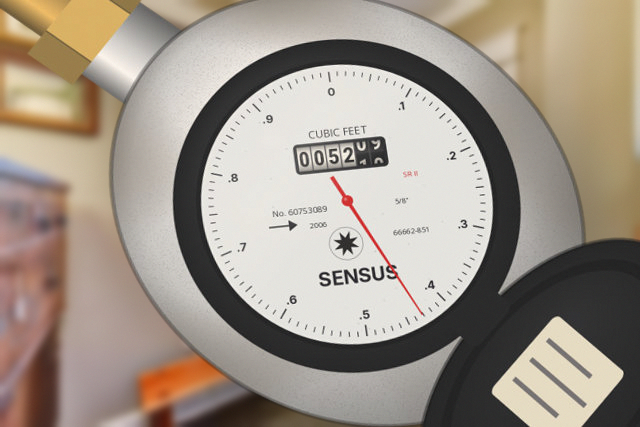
**5209.43** ft³
